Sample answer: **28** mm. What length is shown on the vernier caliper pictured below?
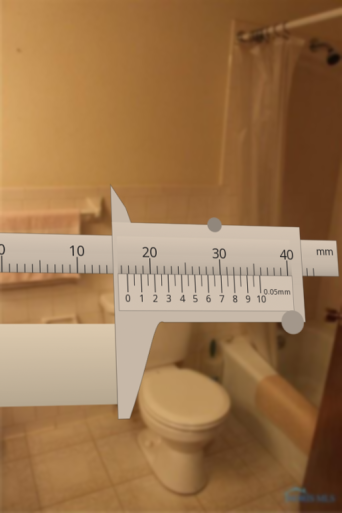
**16.8** mm
